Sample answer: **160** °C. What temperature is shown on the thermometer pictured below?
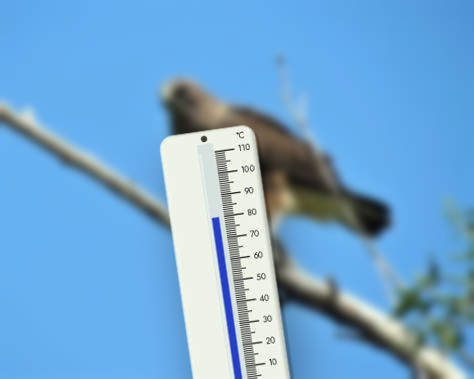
**80** °C
